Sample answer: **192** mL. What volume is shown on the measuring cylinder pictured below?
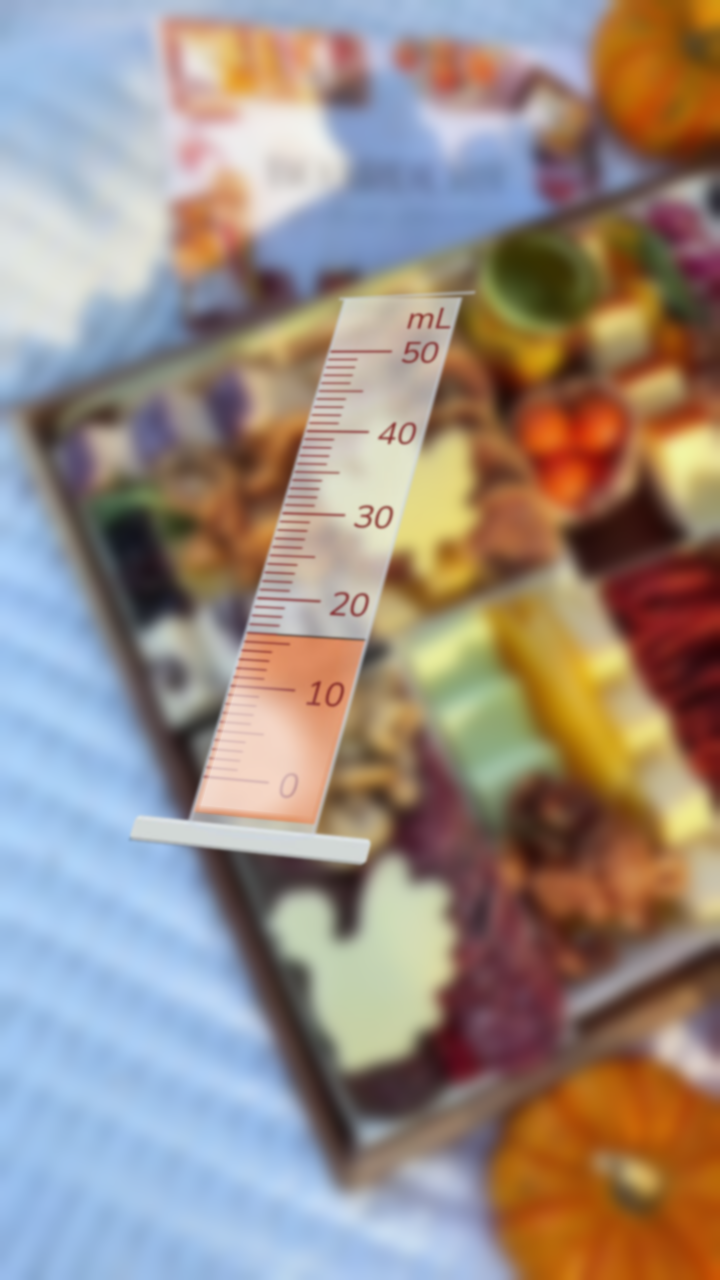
**16** mL
